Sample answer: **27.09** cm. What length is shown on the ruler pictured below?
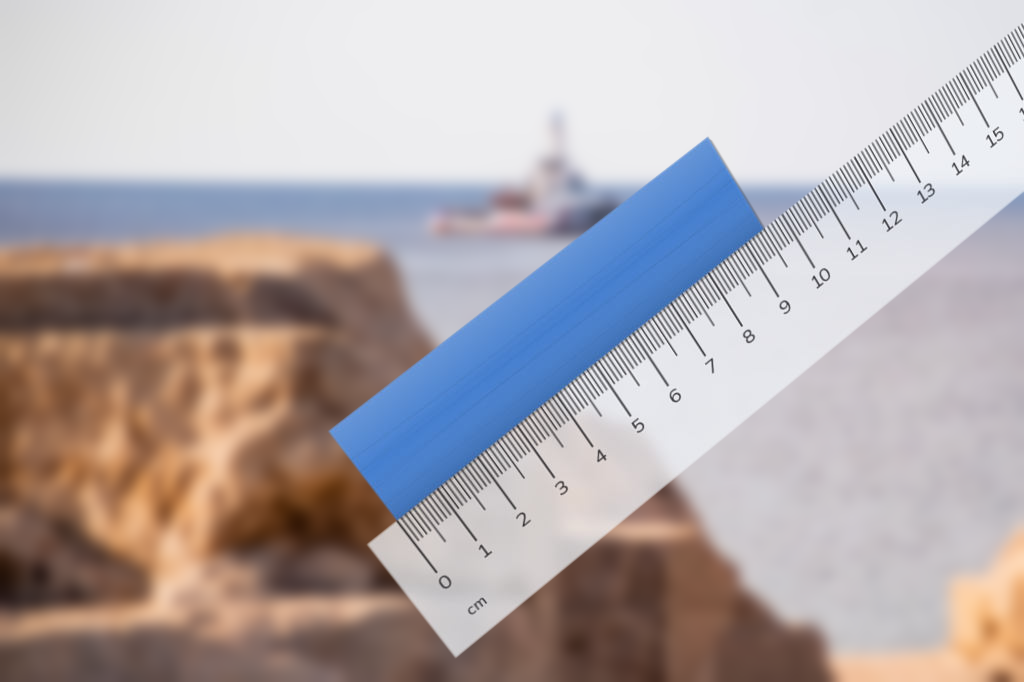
**9.5** cm
